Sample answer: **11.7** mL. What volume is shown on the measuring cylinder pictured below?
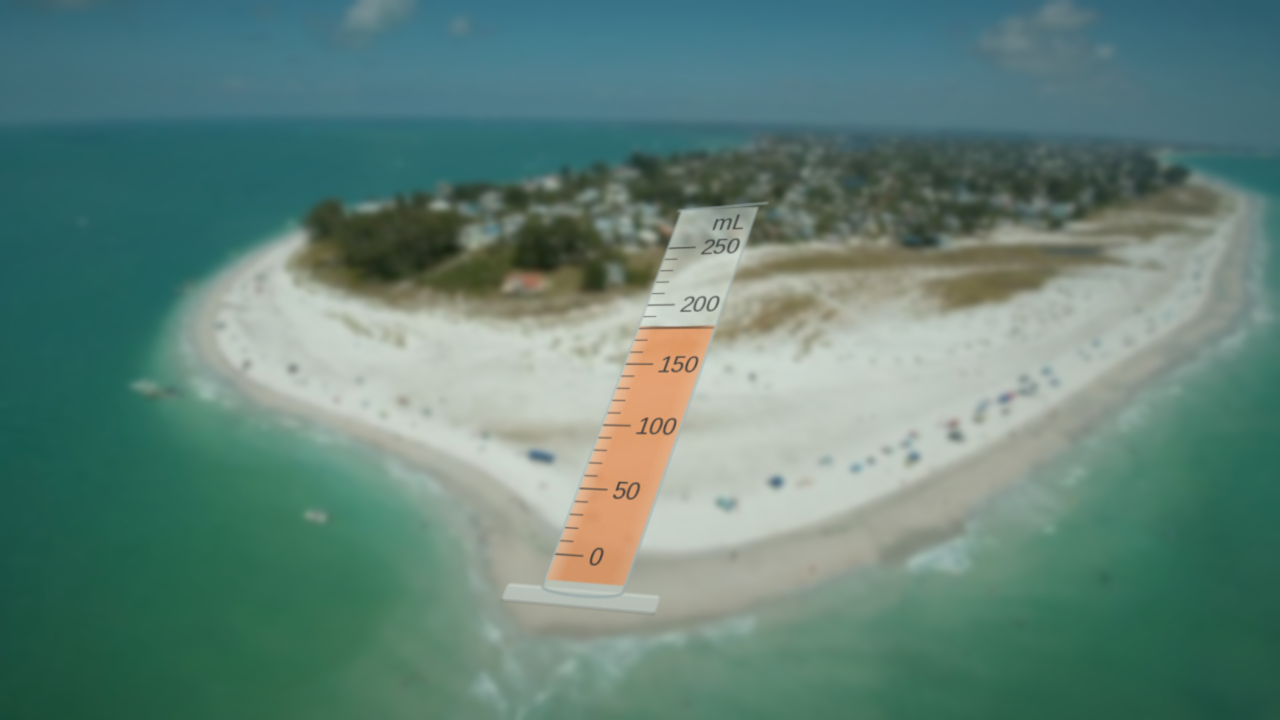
**180** mL
